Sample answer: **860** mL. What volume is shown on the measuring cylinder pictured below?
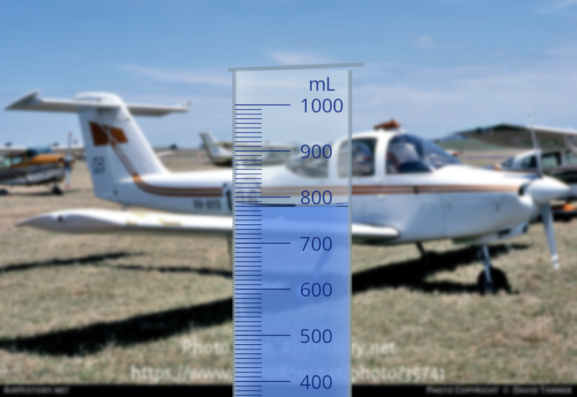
**780** mL
